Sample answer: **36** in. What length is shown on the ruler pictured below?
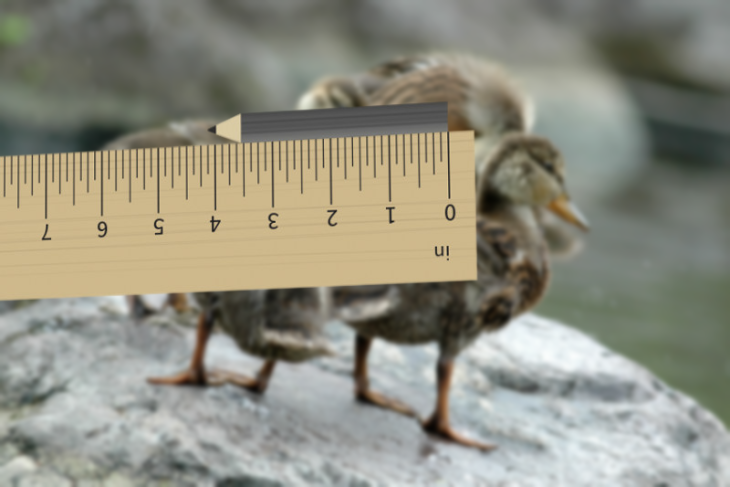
**4.125** in
